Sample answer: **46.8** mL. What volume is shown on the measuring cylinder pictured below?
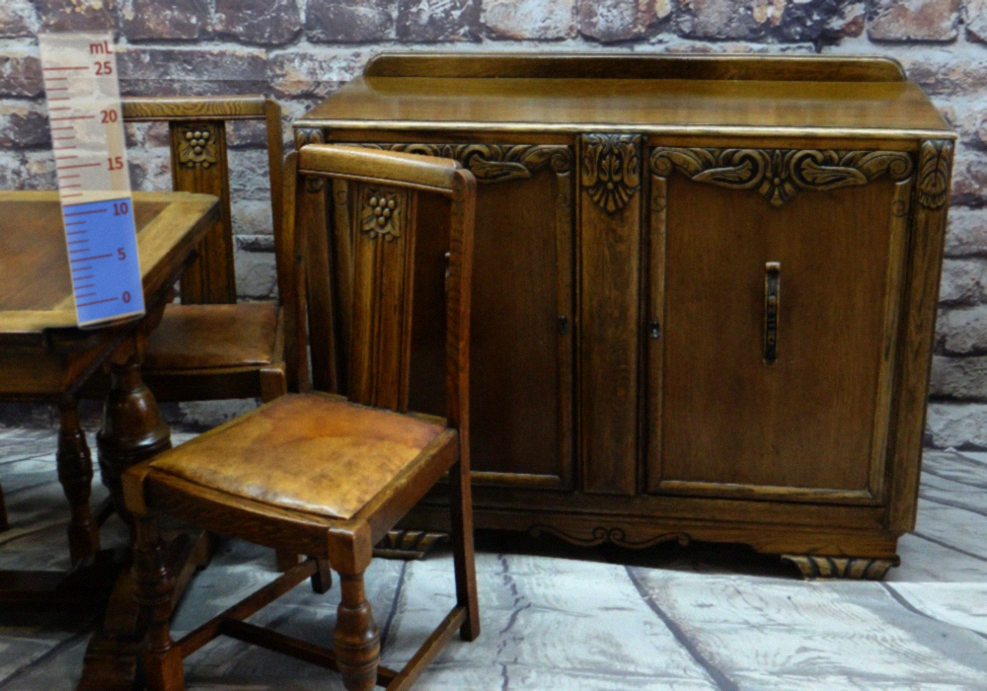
**11** mL
